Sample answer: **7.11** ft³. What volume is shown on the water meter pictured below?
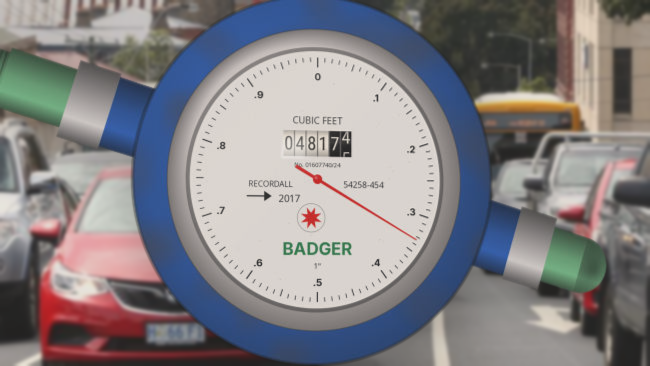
**48174.33** ft³
